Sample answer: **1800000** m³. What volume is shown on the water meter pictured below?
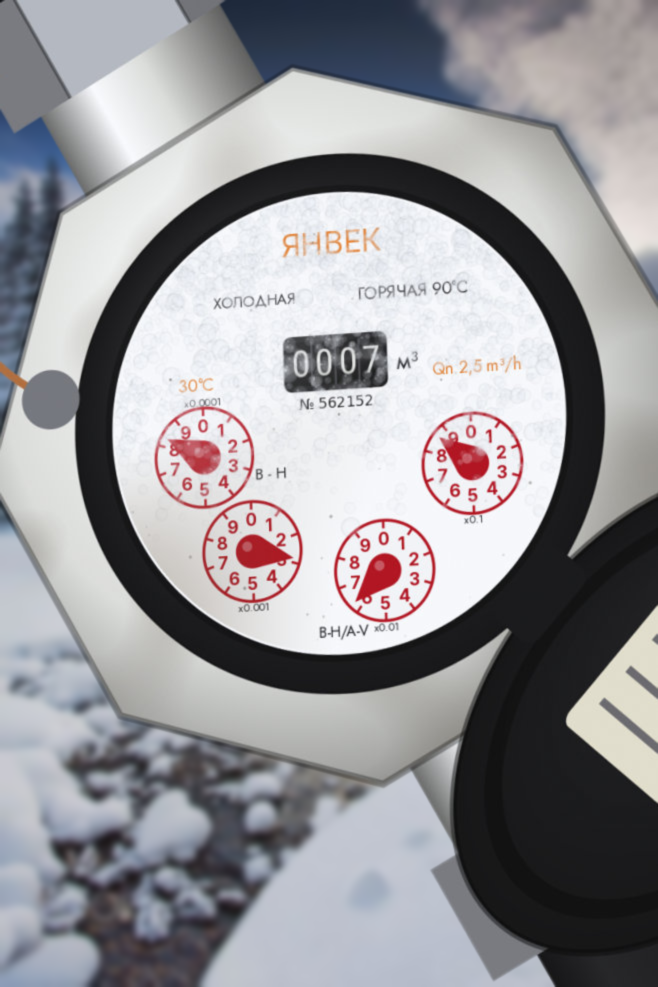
**7.8628** m³
